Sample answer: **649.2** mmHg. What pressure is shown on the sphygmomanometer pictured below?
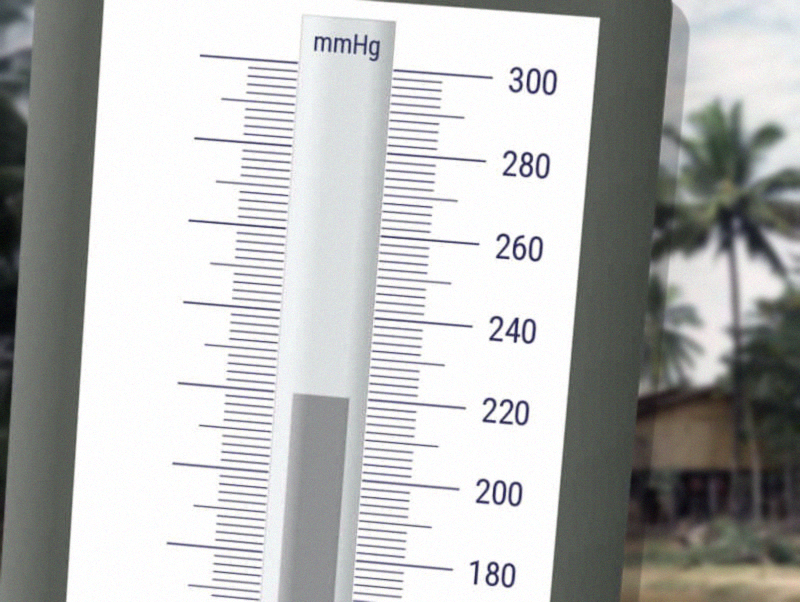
**220** mmHg
